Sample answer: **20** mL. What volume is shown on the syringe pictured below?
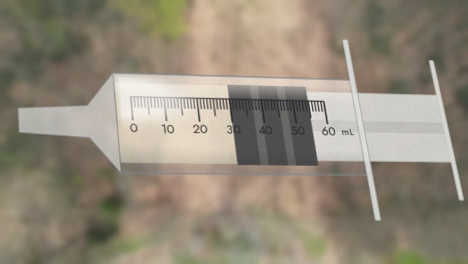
**30** mL
